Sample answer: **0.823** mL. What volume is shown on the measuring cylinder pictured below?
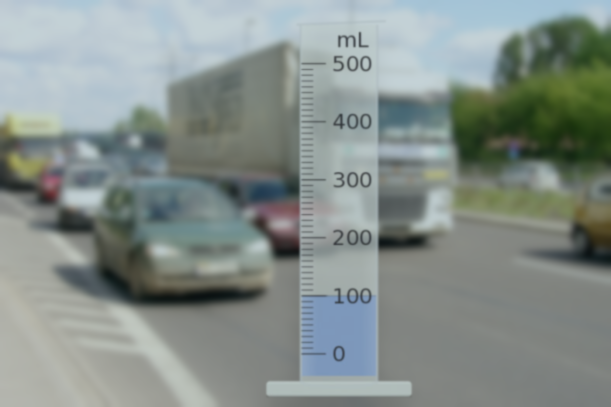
**100** mL
